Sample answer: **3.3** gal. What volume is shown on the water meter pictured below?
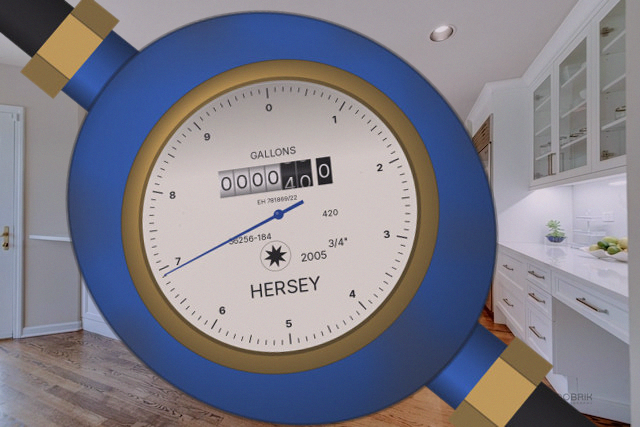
**396.9** gal
